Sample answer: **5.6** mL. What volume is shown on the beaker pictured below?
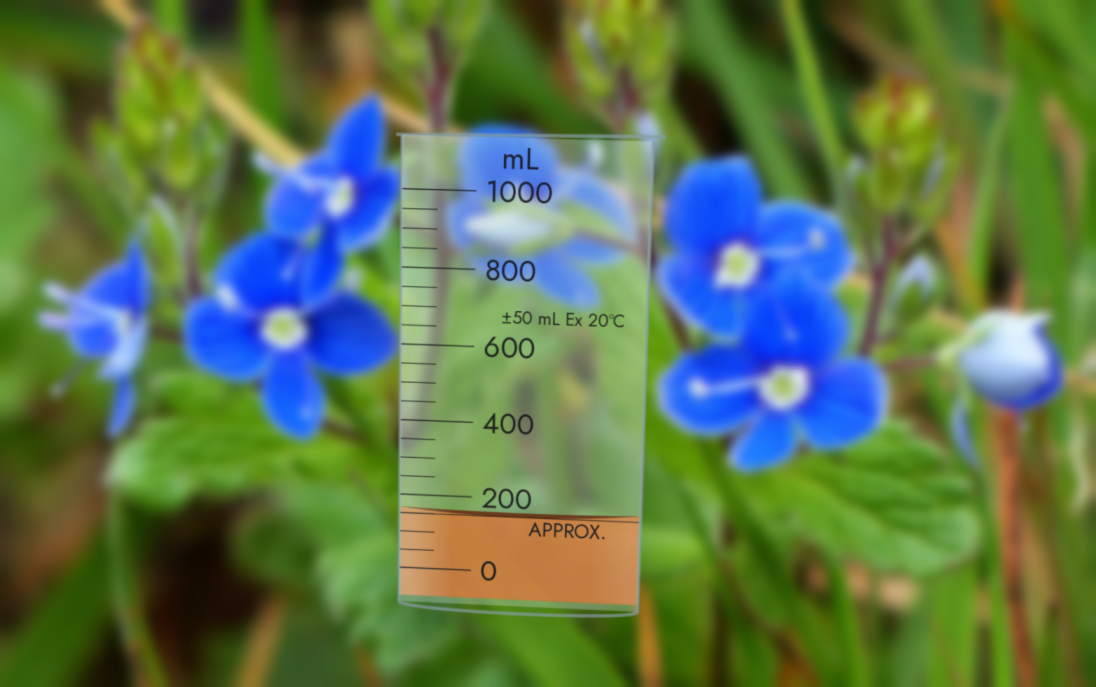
**150** mL
